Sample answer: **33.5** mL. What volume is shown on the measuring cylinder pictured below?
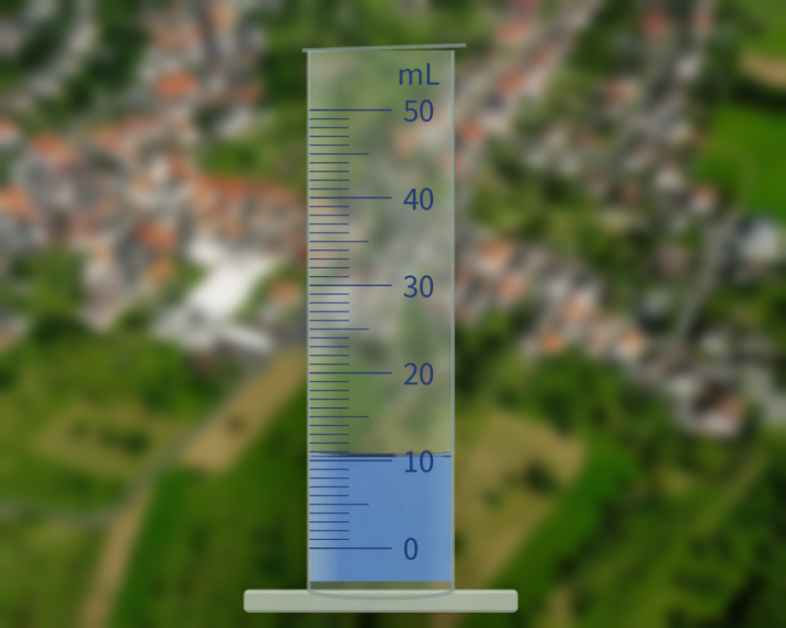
**10.5** mL
